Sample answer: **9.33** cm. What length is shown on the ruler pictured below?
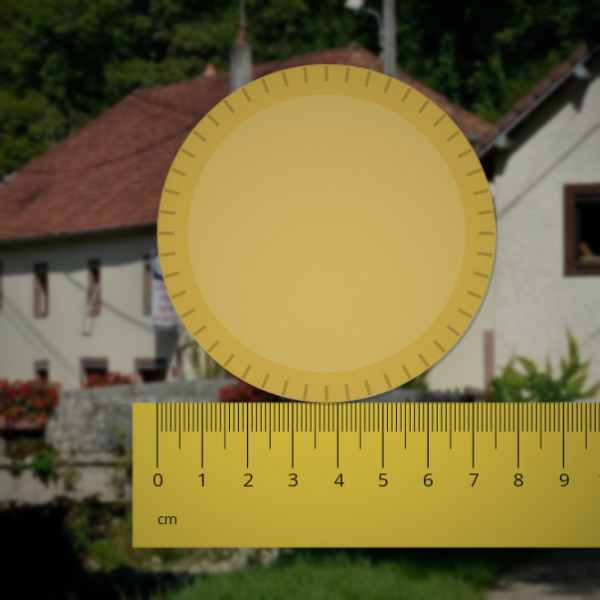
**7.5** cm
